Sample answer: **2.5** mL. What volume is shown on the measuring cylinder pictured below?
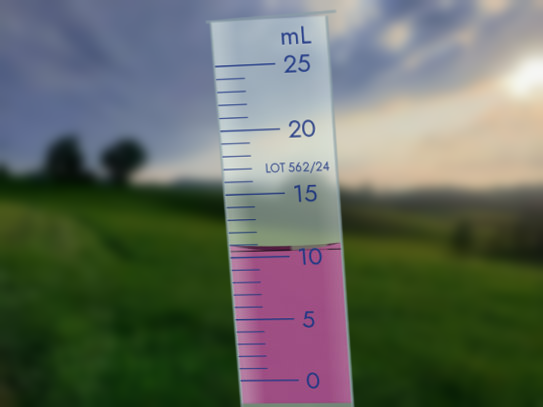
**10.5** mL
